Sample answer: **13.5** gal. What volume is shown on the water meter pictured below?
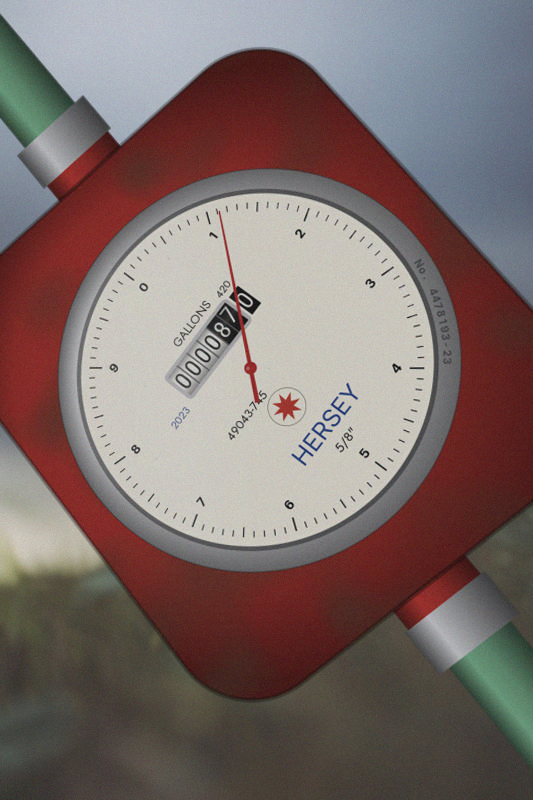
**871.1** gal
